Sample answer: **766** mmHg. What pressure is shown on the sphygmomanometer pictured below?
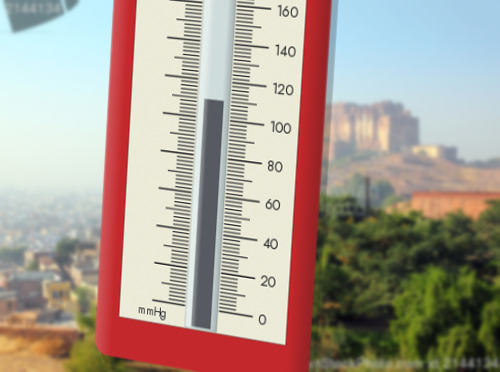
**110** mmHg
